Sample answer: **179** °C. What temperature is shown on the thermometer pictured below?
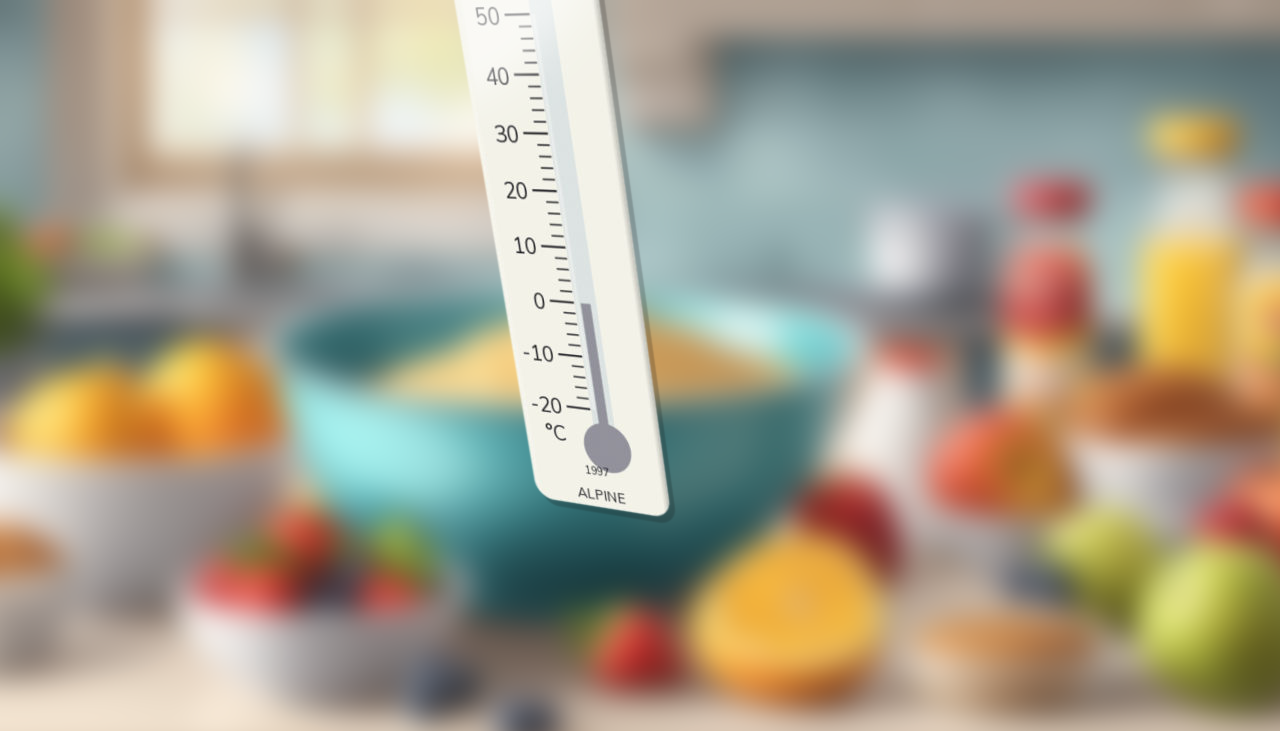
**0** °C
